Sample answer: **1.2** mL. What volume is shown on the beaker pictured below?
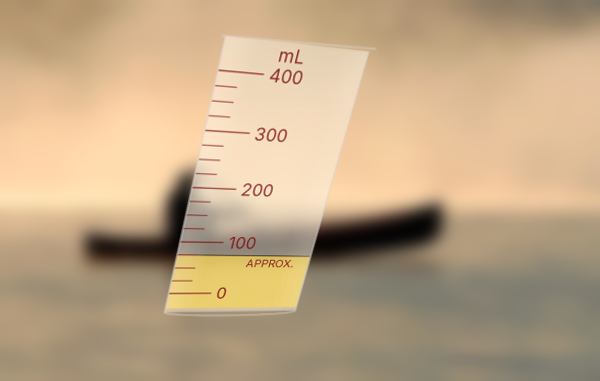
**75** mL
